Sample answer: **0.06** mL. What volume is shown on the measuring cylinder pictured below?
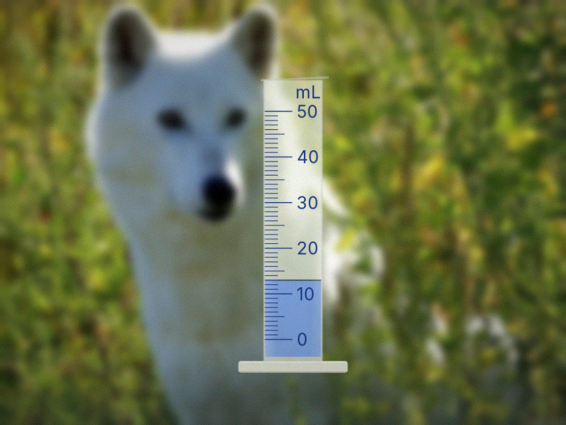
**13** mL
